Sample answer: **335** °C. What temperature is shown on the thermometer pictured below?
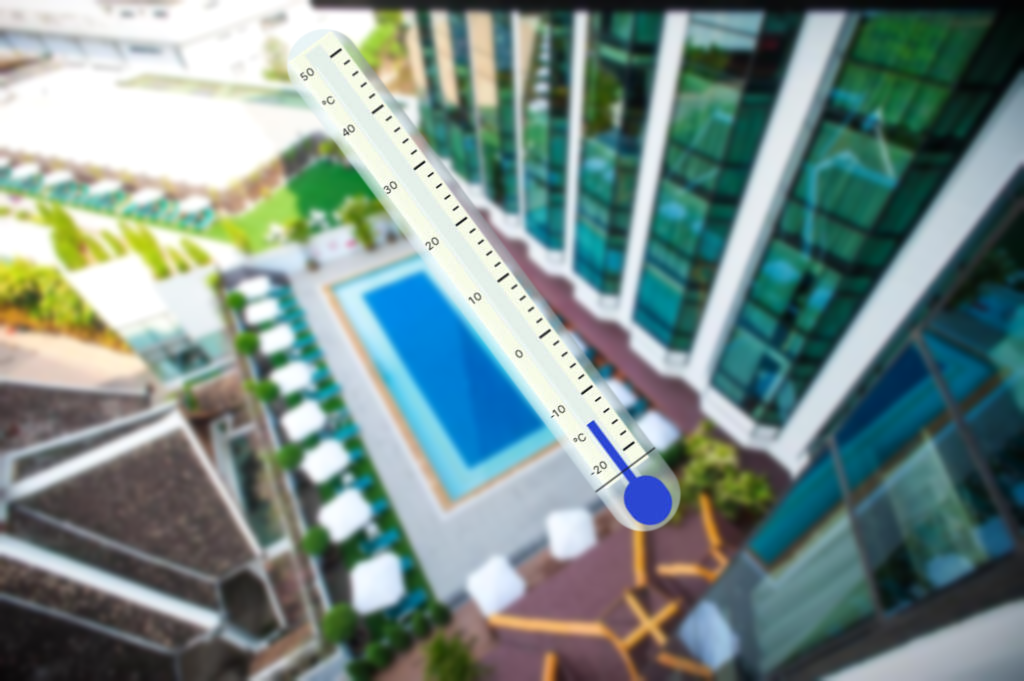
**-14** °C
